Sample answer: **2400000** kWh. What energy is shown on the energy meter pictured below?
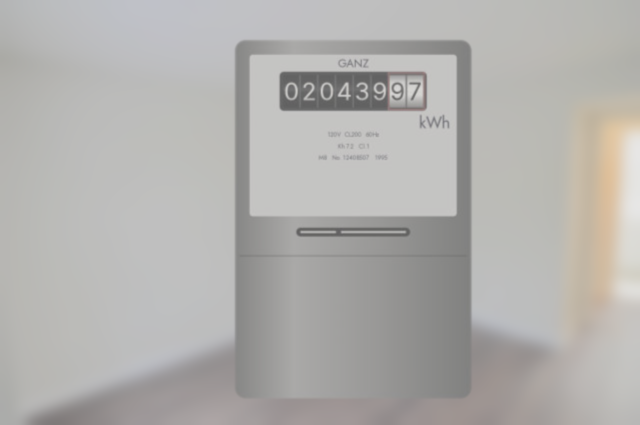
**20439.97** kWh
